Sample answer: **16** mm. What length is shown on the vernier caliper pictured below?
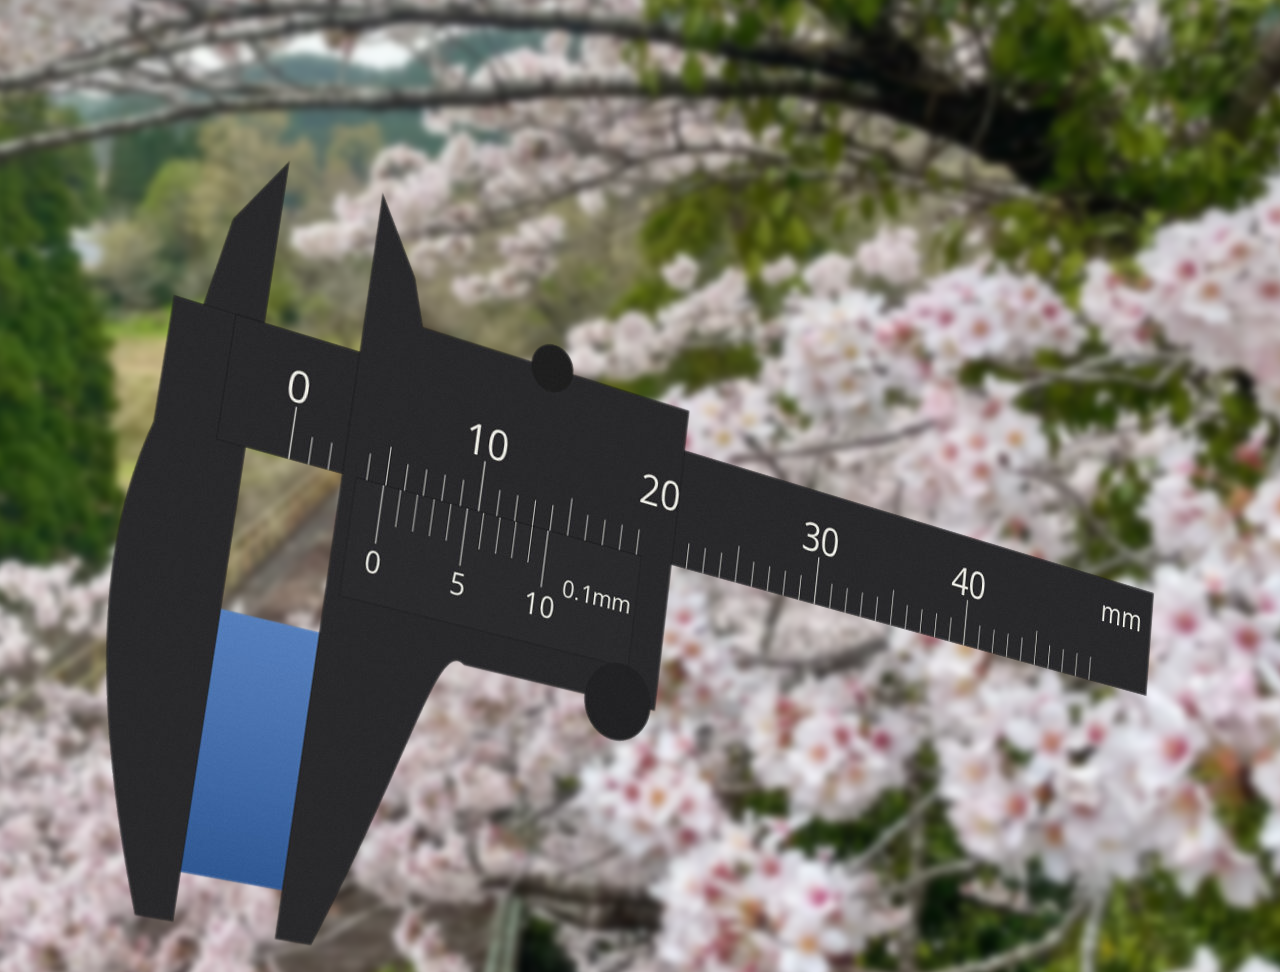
**4.9** mm
